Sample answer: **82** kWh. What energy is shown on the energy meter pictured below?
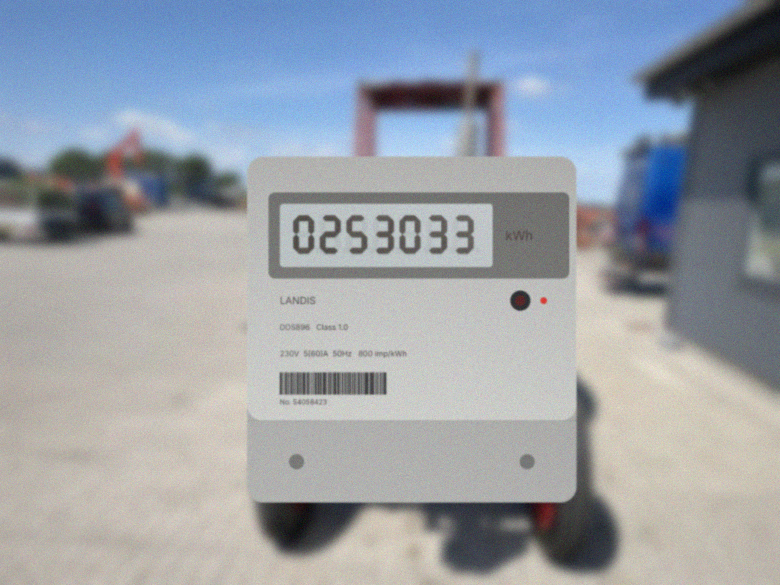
**253033** kWh
